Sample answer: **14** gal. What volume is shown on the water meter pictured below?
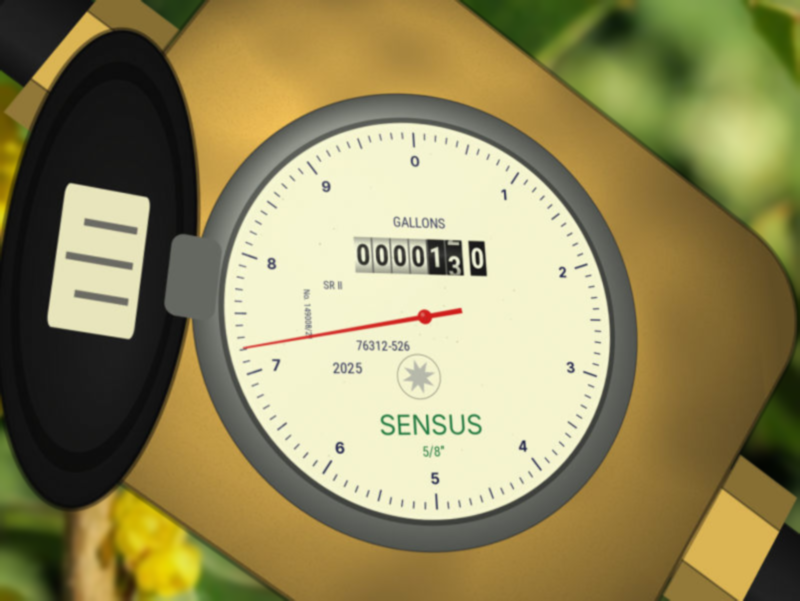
**127.2** gal
